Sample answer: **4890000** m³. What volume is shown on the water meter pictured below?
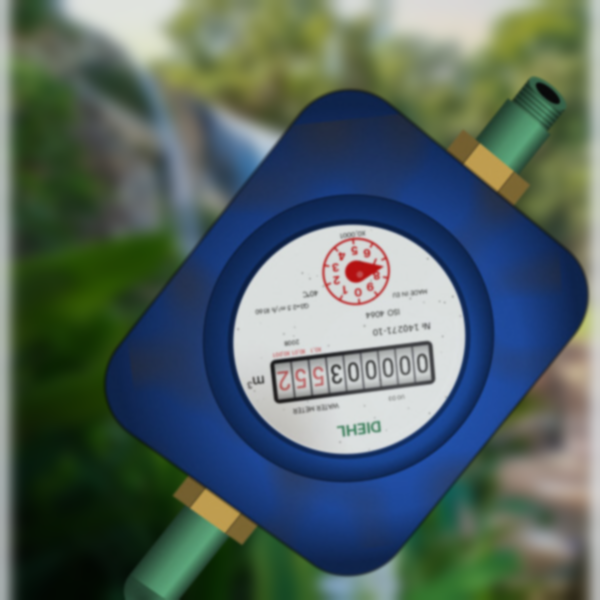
**3.5527** m³
